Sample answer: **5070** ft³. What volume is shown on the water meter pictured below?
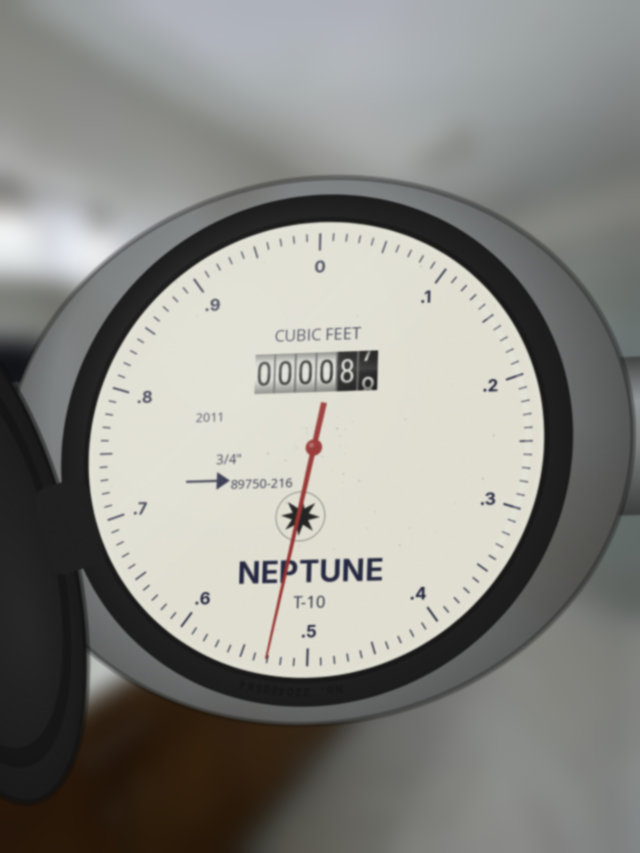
**87.53** ft³
